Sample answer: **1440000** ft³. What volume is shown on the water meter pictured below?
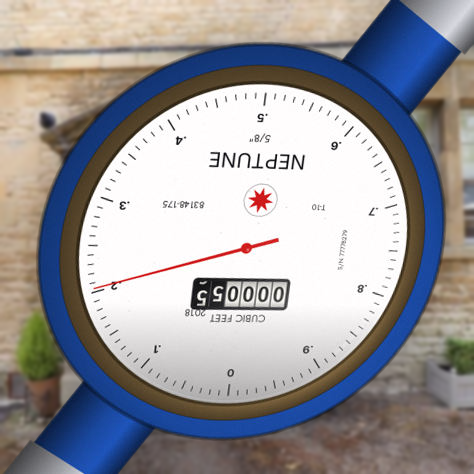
**55.20** ft³
